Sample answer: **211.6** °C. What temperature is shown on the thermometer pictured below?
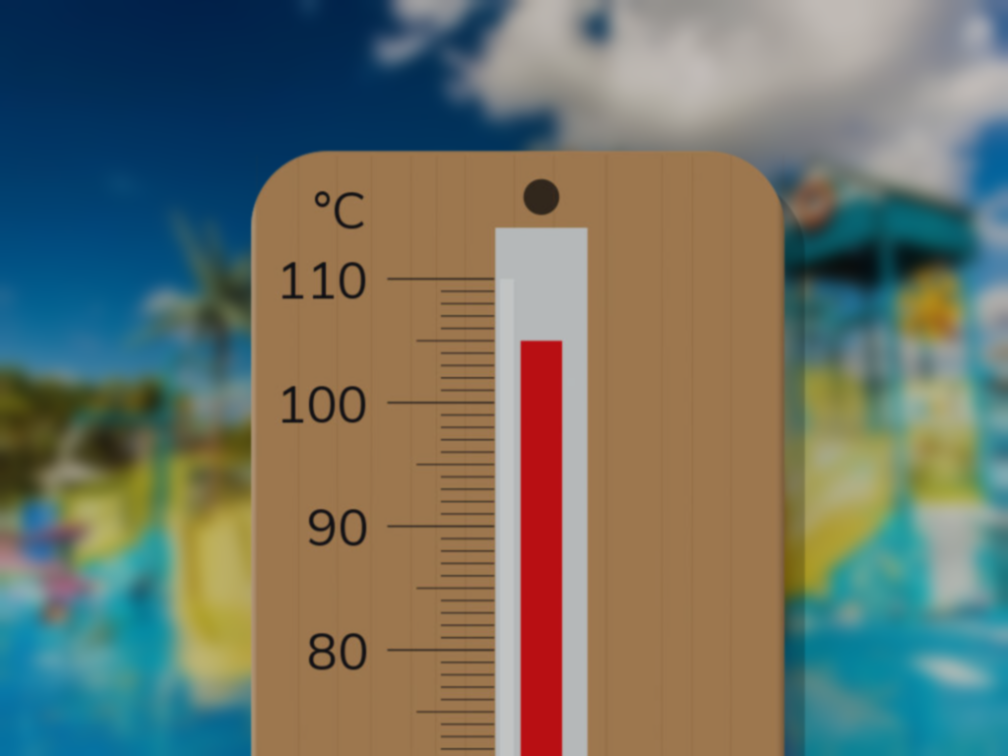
**105** °C
